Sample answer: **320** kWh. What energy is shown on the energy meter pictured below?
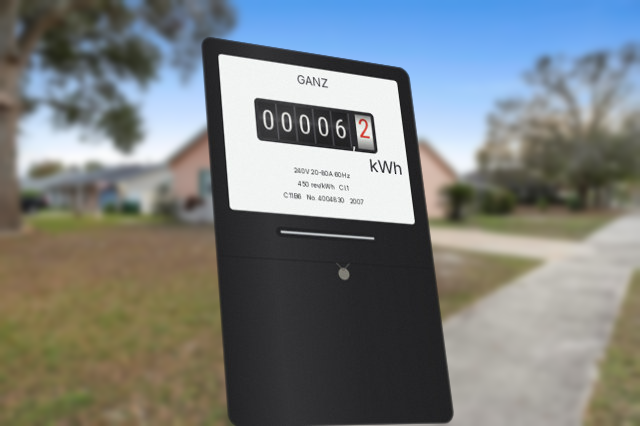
**6.2** kWh
